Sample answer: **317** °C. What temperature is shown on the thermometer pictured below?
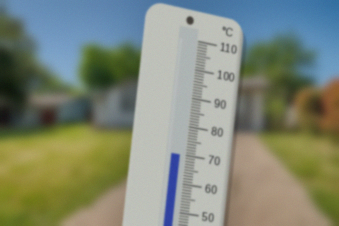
**70** °C
